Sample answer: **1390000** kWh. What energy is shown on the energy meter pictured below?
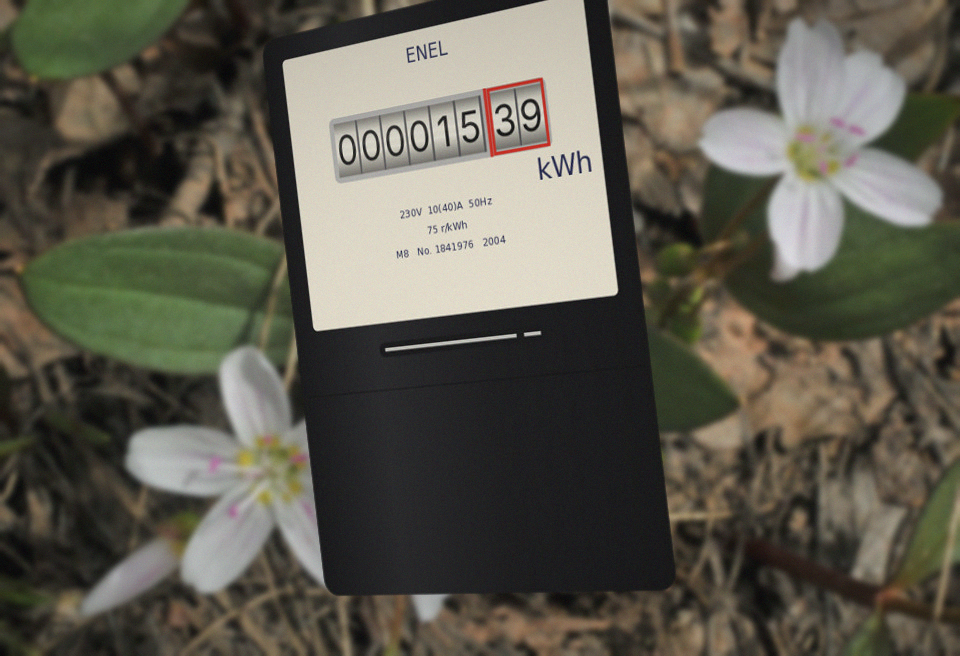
**15.39** kWh
